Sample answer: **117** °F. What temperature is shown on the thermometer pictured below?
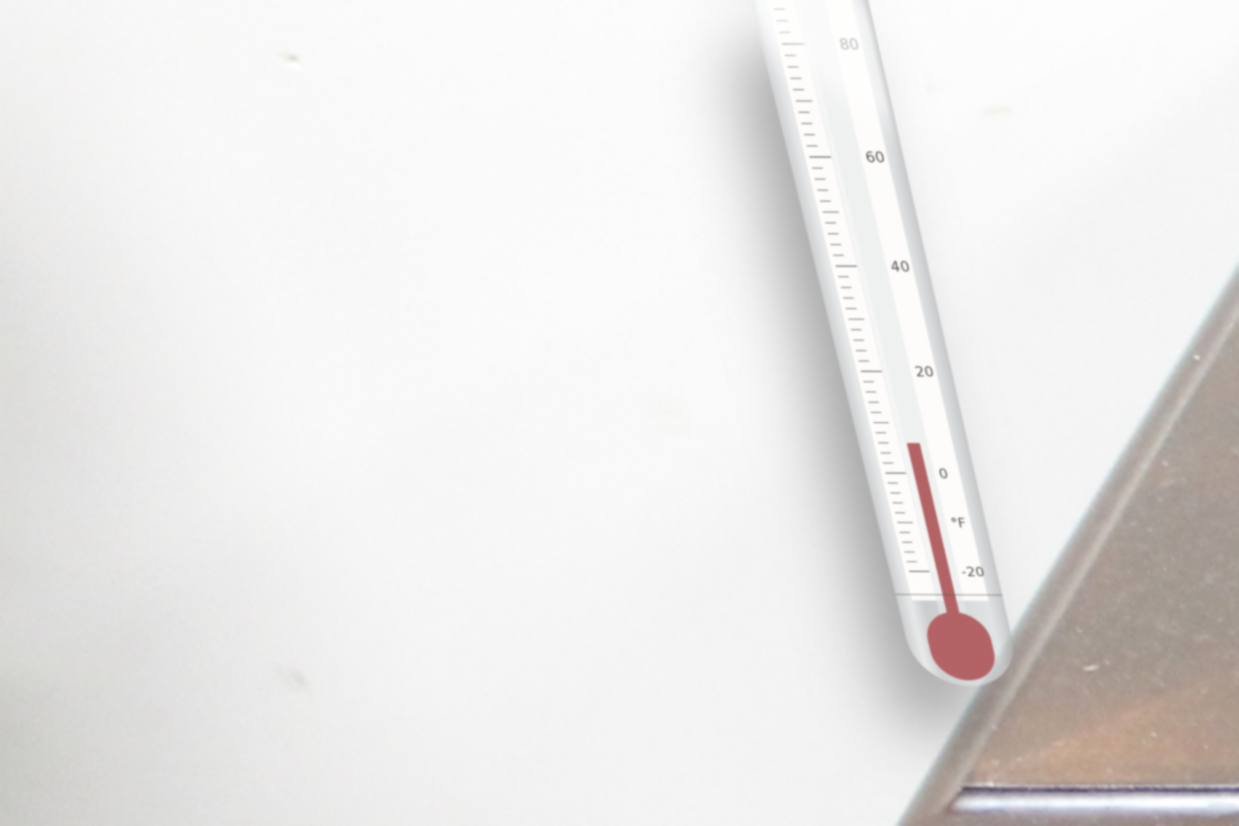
**6** °F
